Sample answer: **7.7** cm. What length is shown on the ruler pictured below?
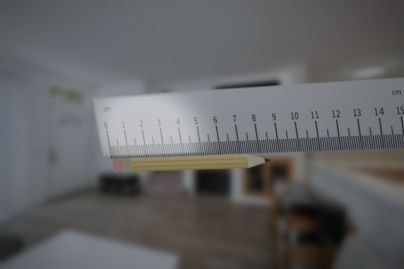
**8.5** cm
